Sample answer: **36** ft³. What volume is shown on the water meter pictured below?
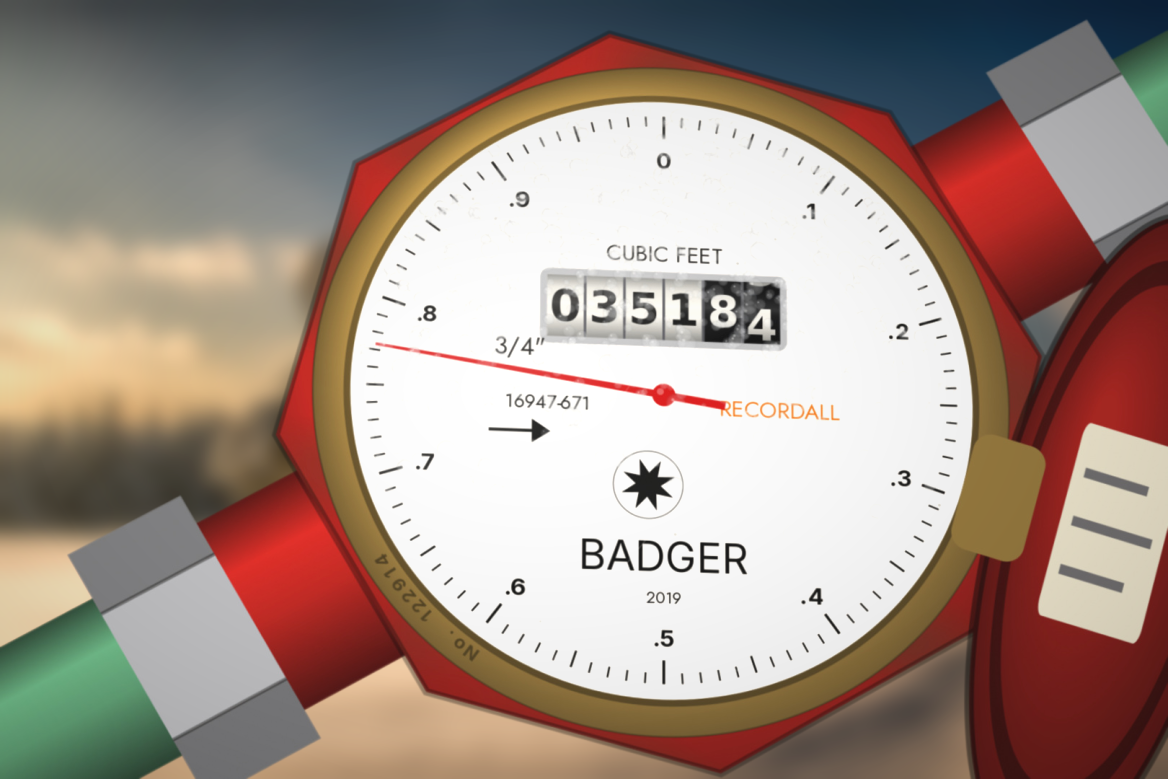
**35183.77** ft³
